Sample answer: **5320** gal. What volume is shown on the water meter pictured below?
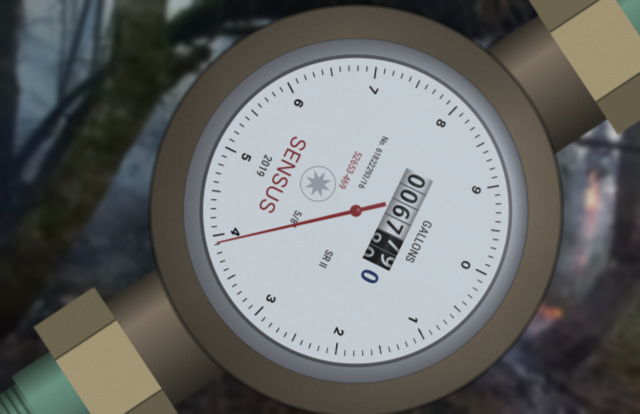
**67793.9** gal
